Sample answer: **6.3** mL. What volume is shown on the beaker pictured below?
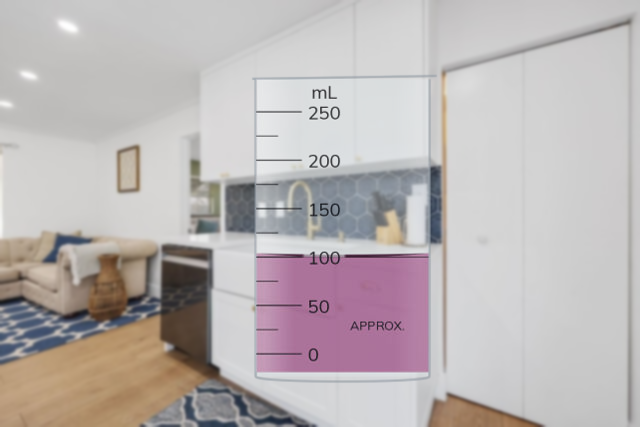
**100** mL
